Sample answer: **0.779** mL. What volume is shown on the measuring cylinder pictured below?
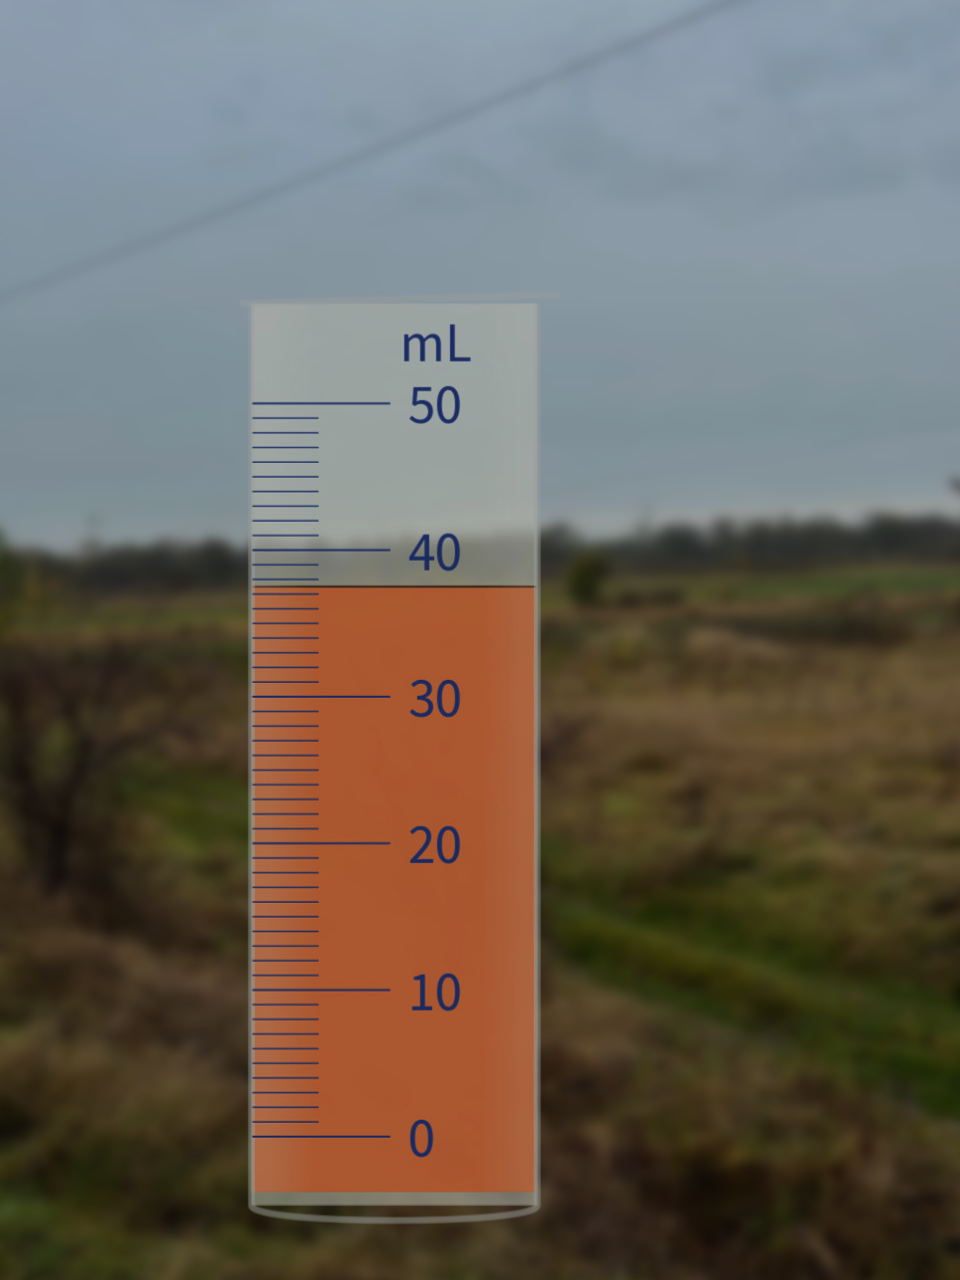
**37.5** mL
